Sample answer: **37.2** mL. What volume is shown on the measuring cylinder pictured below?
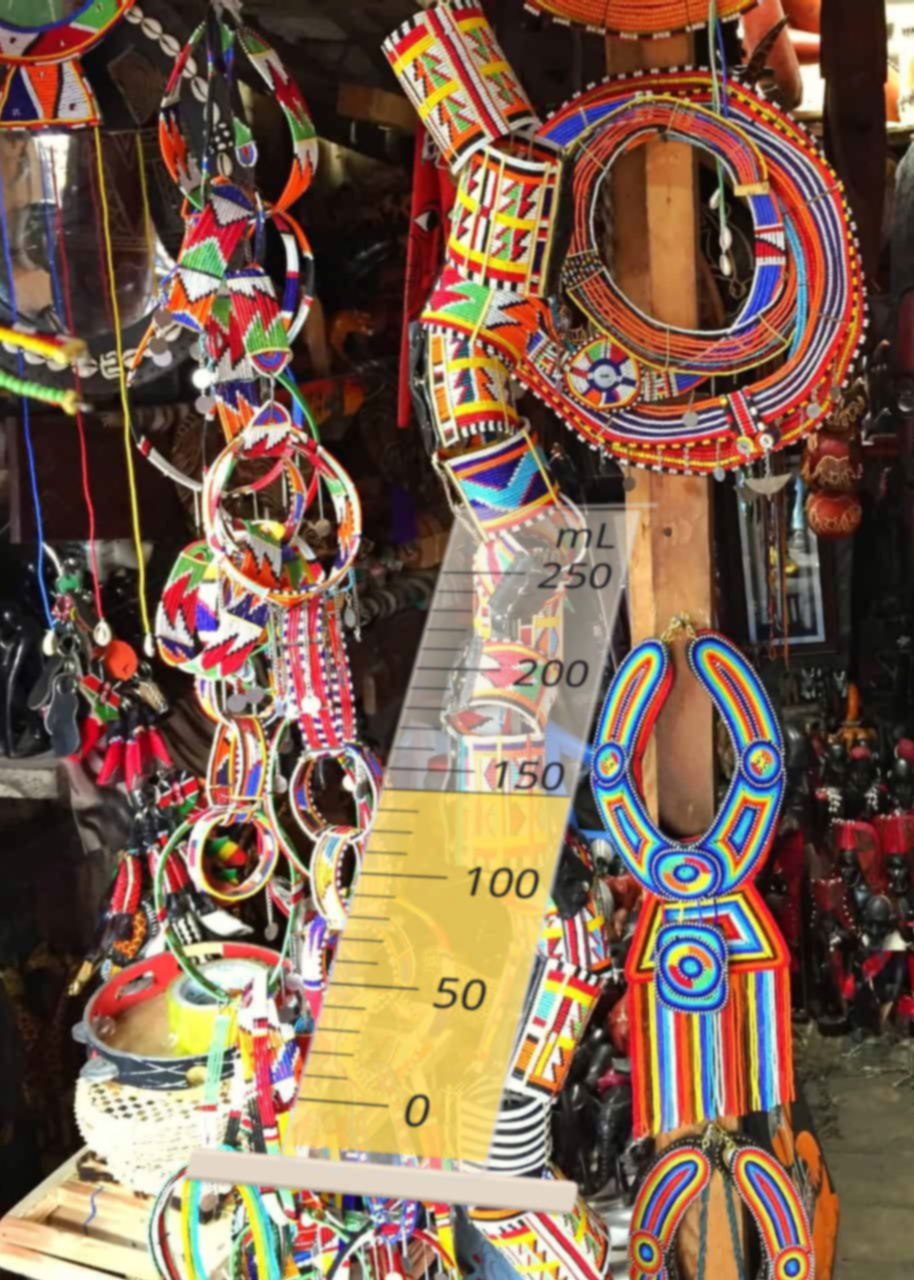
**140** mL
